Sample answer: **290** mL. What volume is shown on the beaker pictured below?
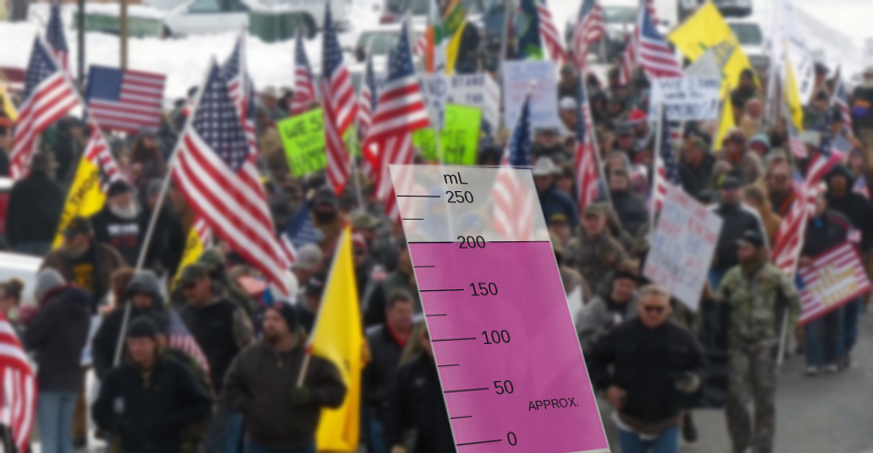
**200** mL
